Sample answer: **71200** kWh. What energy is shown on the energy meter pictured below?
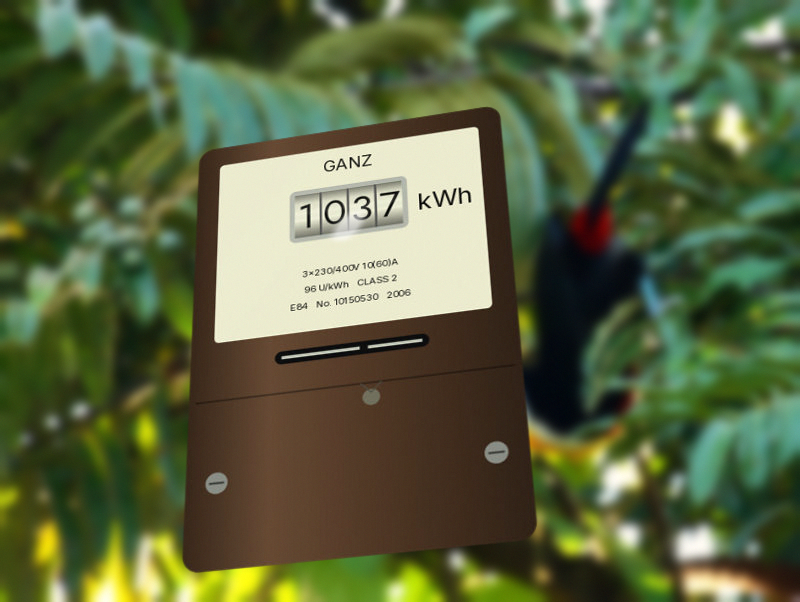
**1037** kWh
